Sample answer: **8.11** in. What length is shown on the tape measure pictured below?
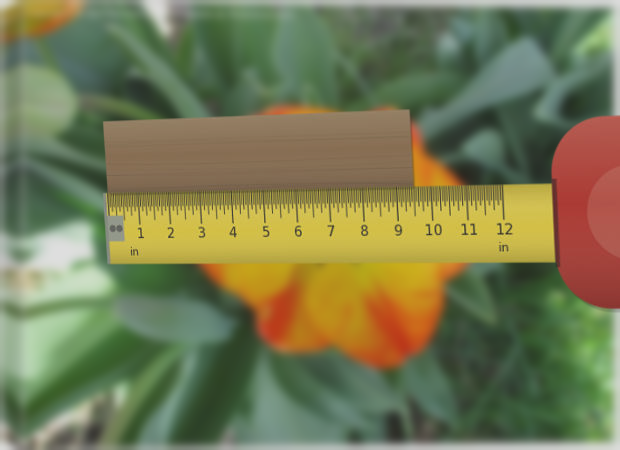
**9.5** in
